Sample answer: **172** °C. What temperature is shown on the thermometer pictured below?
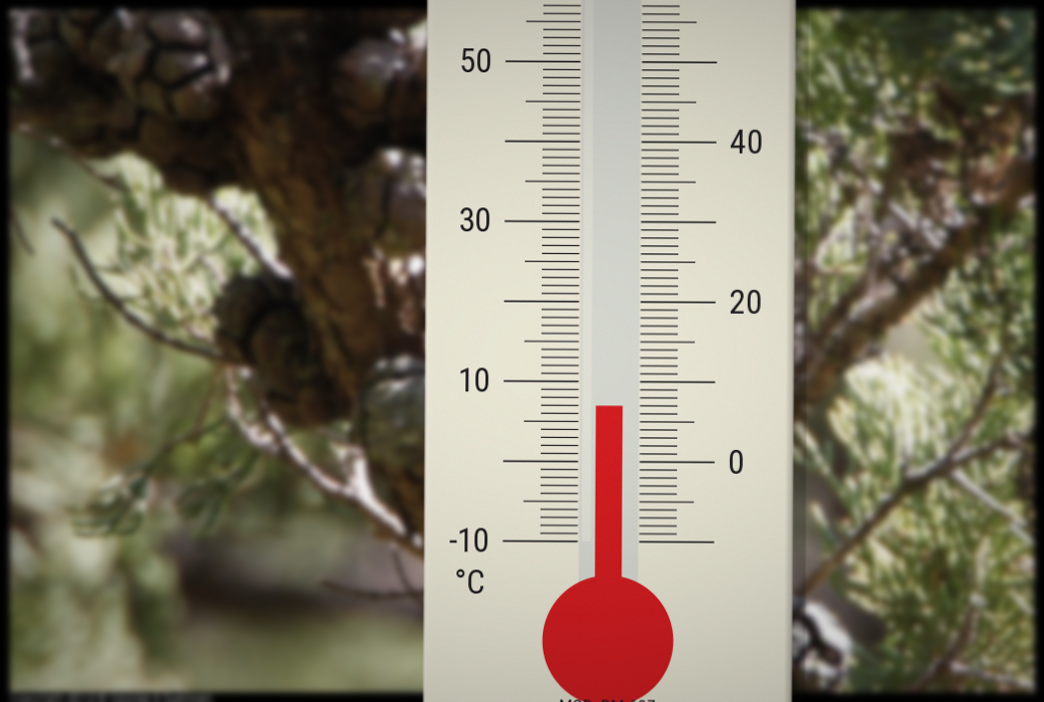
**7** °C
